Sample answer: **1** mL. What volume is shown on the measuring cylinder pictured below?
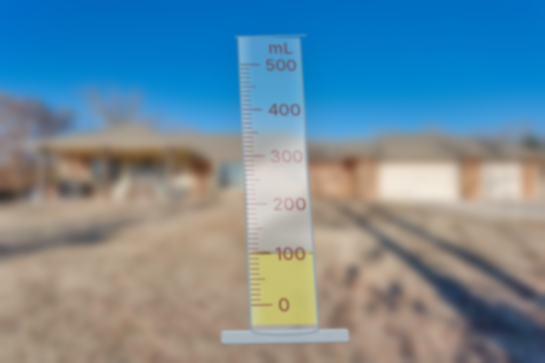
**100** mL
